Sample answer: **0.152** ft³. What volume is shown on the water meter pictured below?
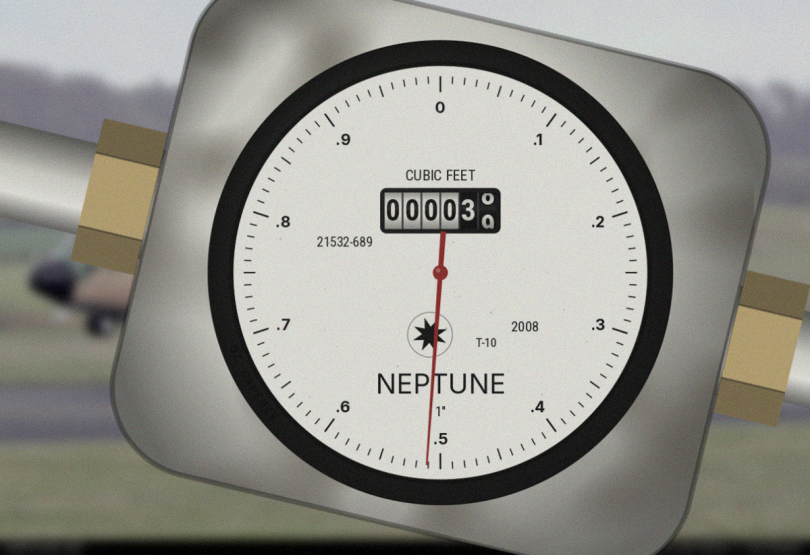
**38.51** ft³
